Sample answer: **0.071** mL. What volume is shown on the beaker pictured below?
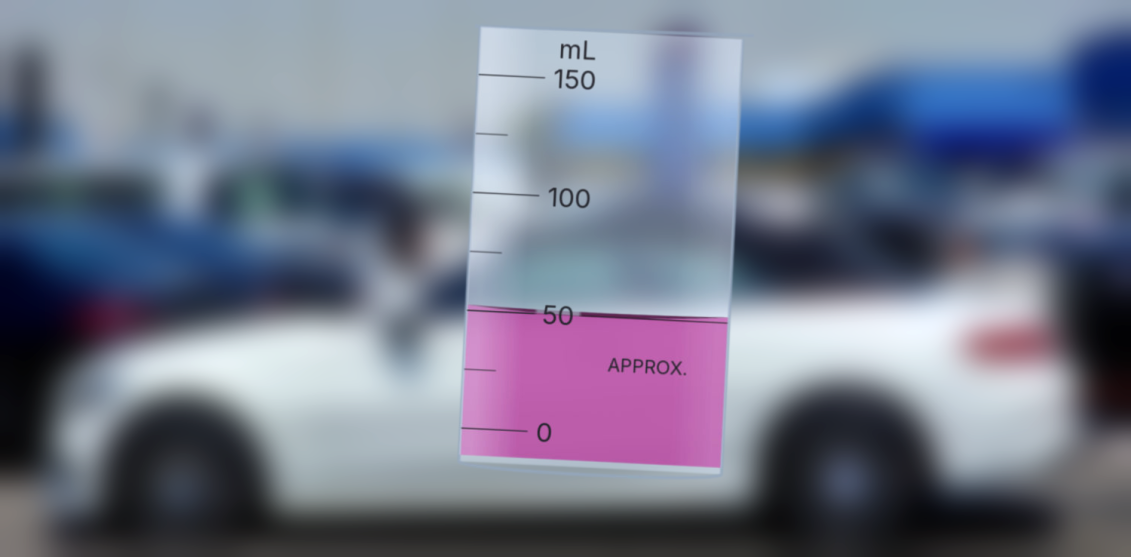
**50** mL
